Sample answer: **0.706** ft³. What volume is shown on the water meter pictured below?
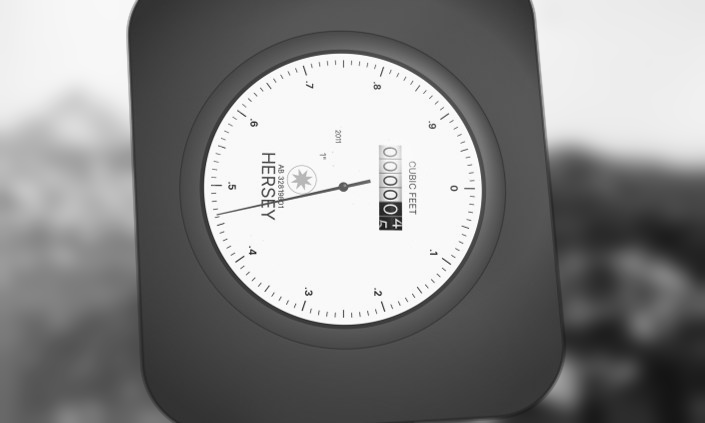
**4.46** ft³
